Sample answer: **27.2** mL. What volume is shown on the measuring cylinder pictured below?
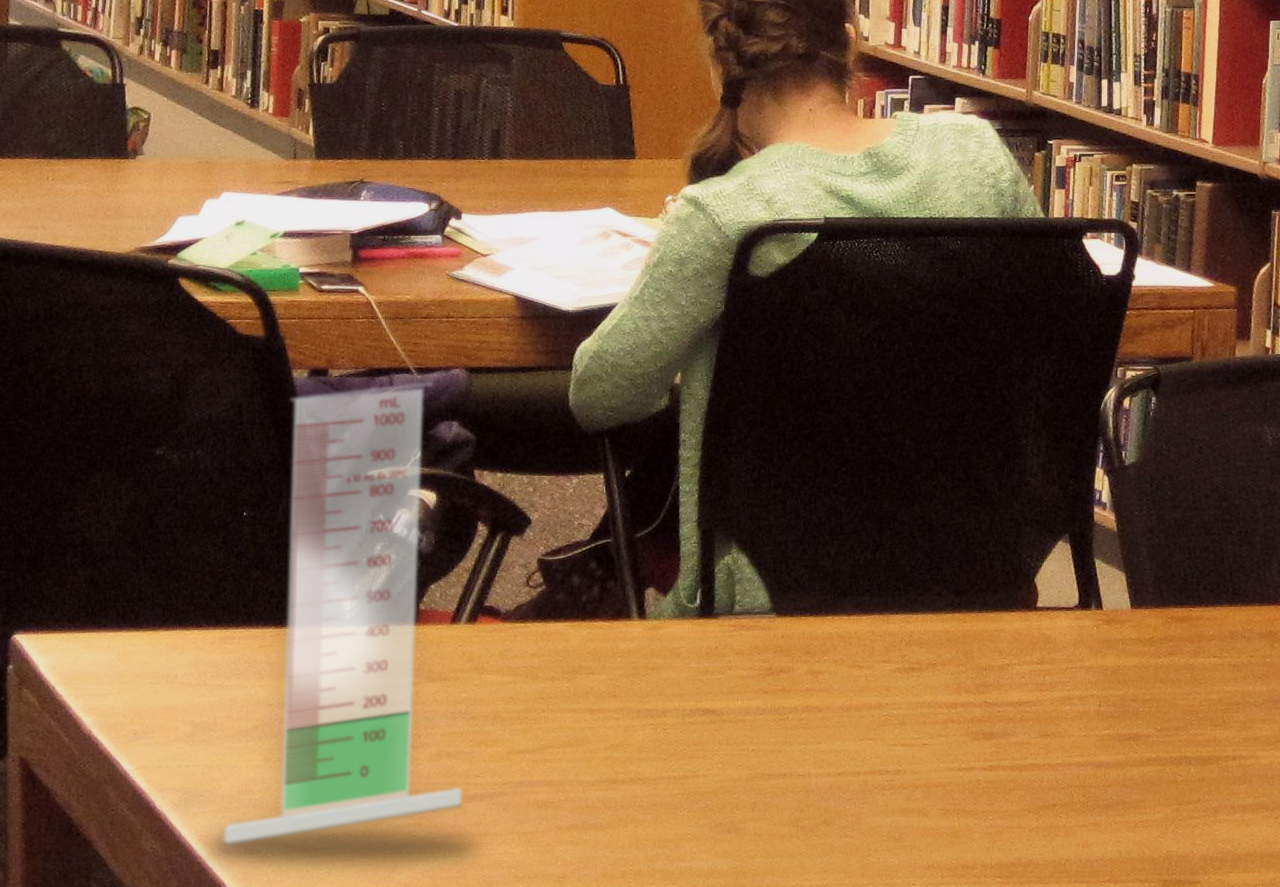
**150** mL
